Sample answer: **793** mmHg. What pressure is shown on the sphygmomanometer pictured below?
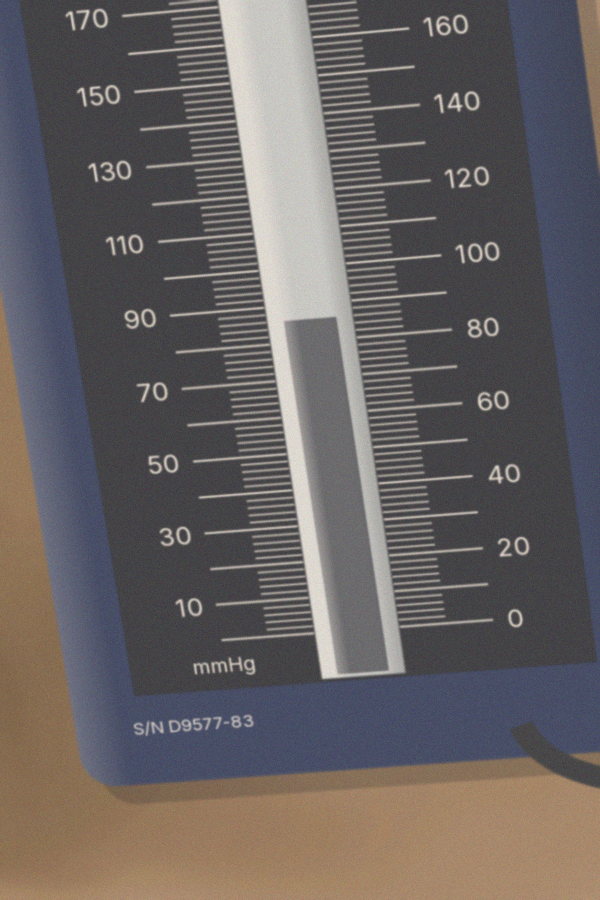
**86** mmHg
